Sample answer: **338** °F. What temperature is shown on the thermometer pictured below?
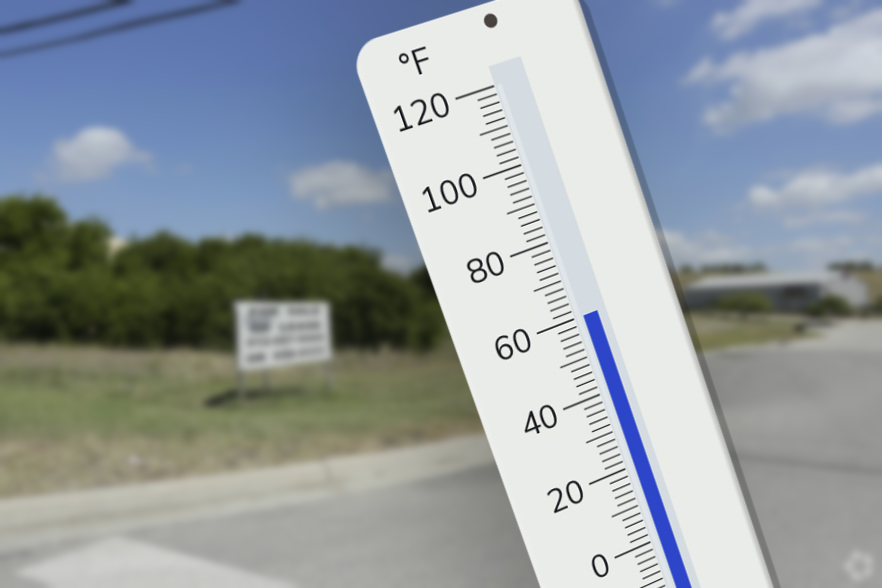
**60** °F
